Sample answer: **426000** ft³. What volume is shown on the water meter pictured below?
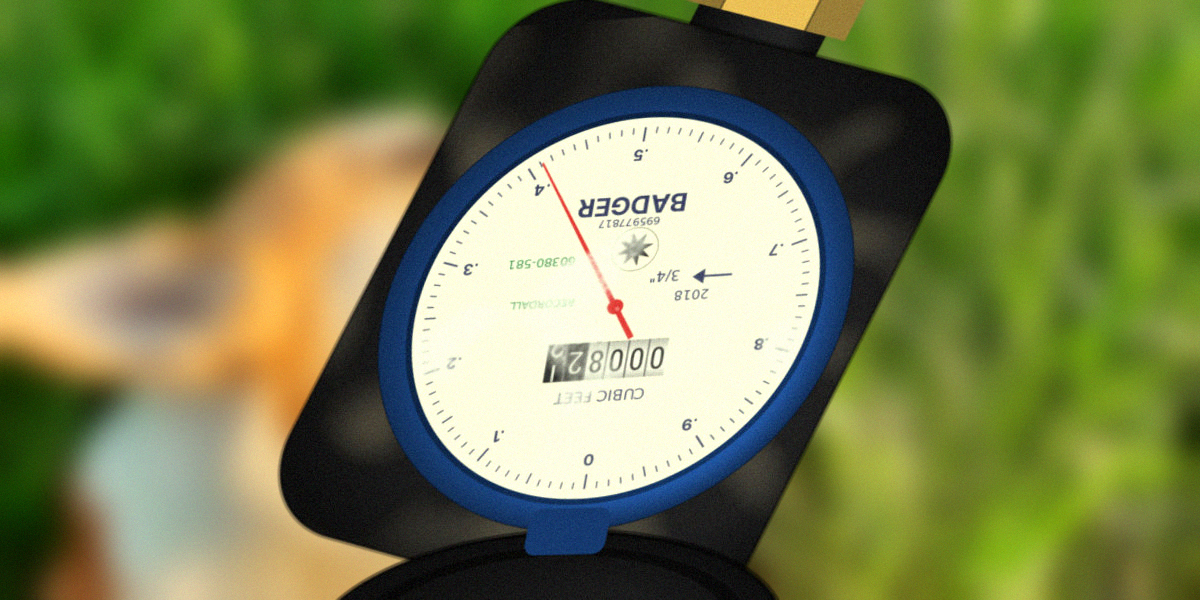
**821.41** ft³
